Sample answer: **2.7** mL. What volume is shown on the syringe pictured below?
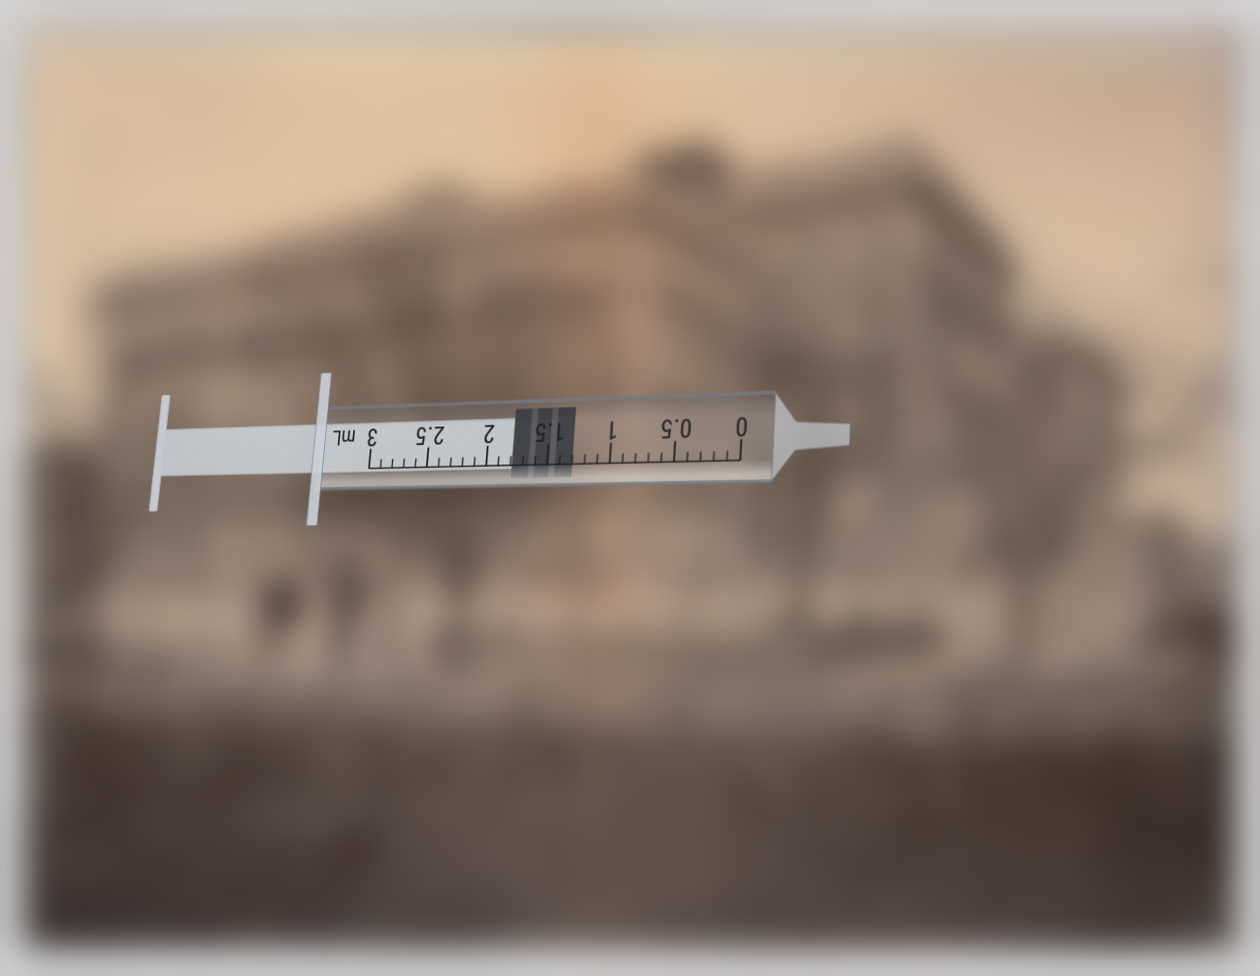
**1.3** mL
